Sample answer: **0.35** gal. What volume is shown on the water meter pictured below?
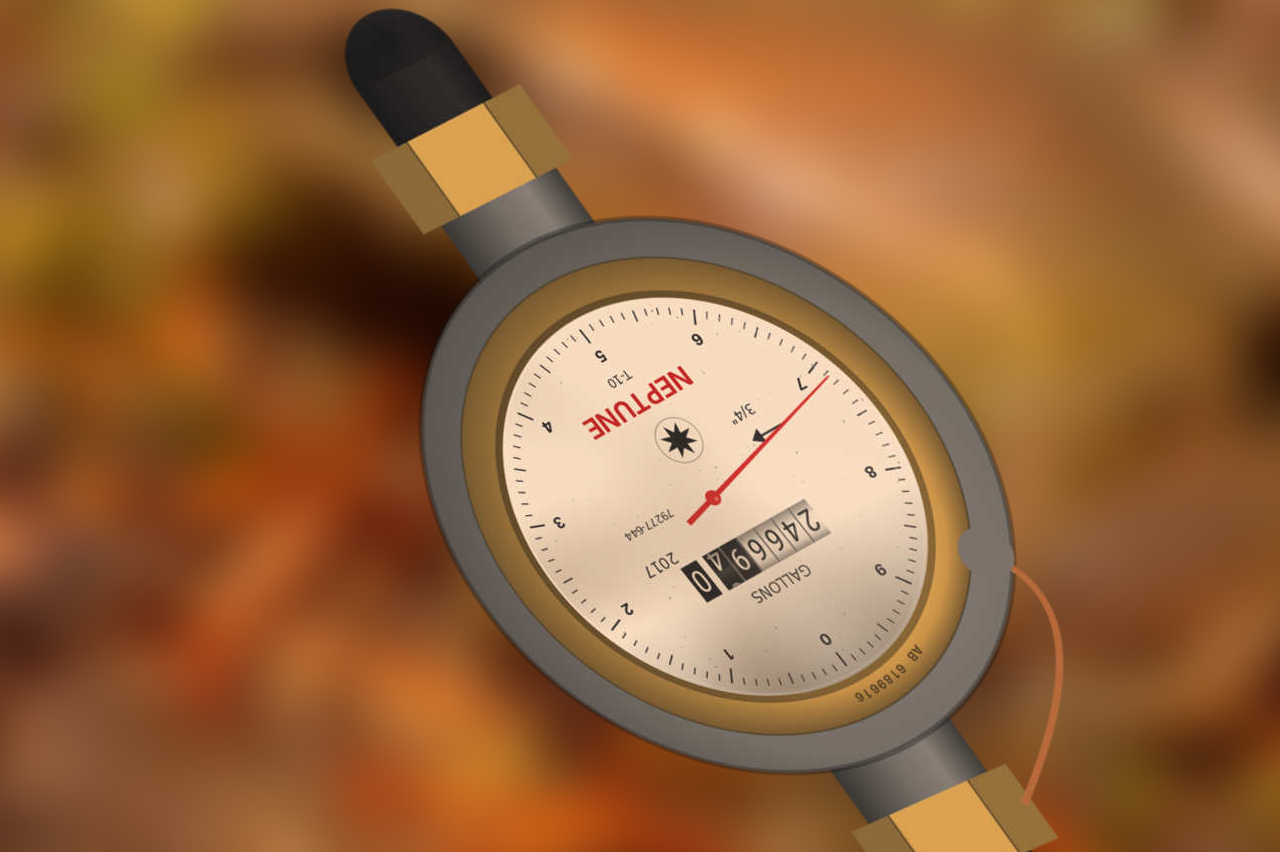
**2466937.1** gal
